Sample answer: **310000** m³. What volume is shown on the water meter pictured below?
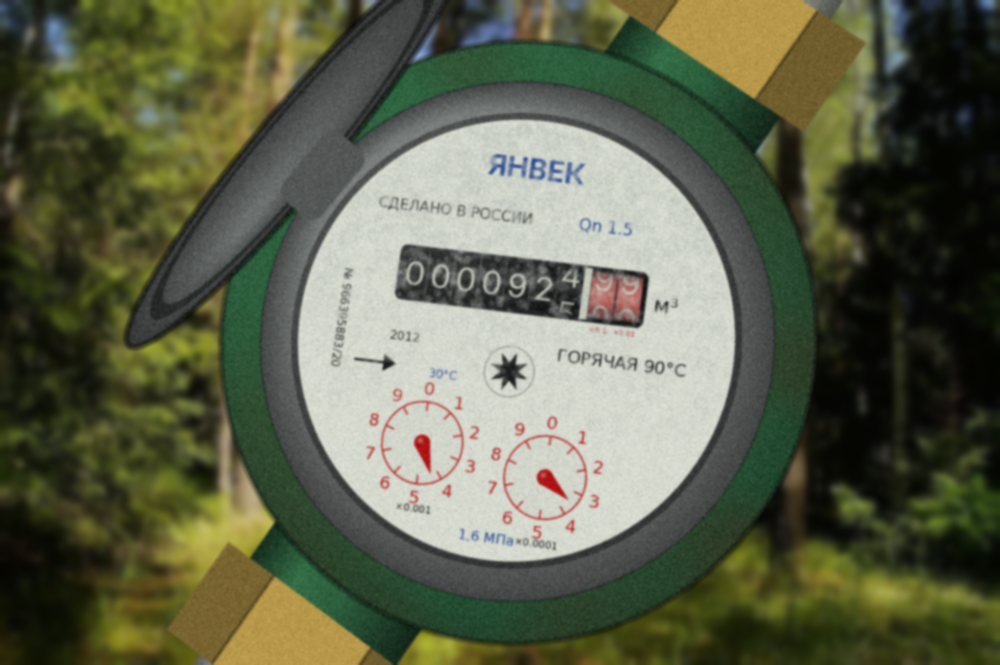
**924.9943** m³
